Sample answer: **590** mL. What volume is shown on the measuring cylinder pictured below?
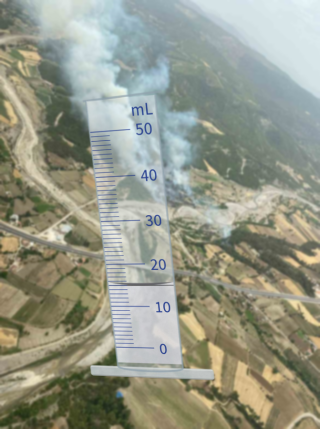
**15** mL
